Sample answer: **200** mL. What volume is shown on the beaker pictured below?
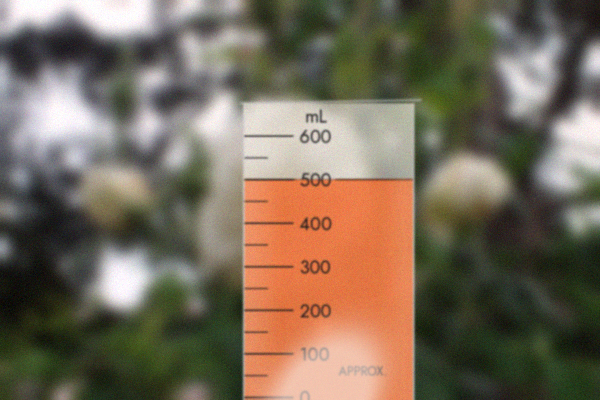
**500** mL
